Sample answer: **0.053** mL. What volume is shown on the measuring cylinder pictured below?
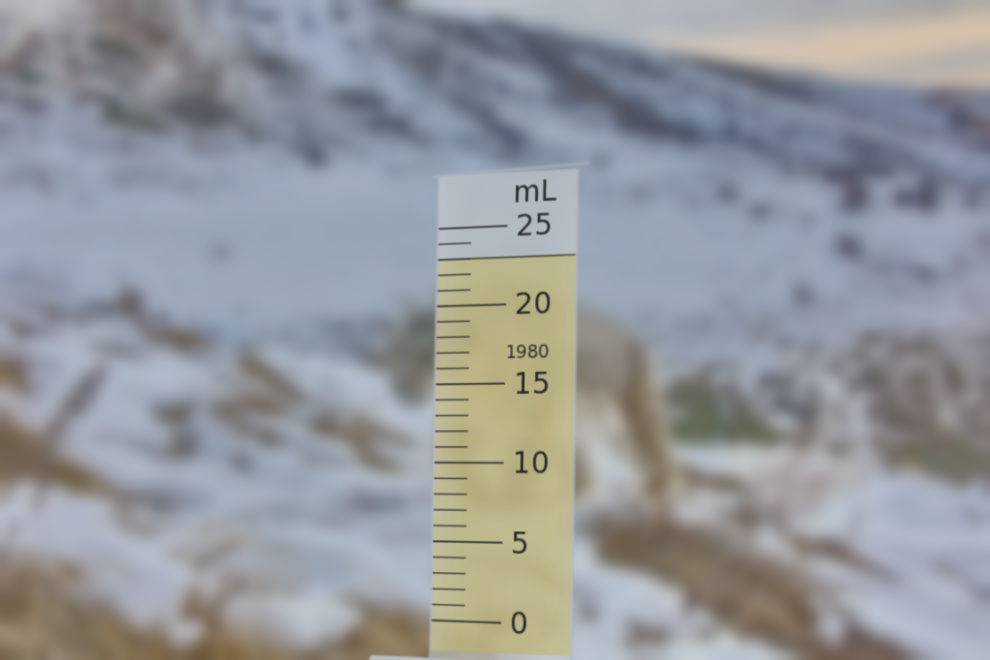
**23** mL
